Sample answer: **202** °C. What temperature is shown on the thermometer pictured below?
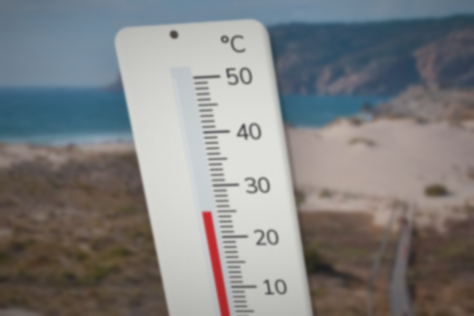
**25** °C
